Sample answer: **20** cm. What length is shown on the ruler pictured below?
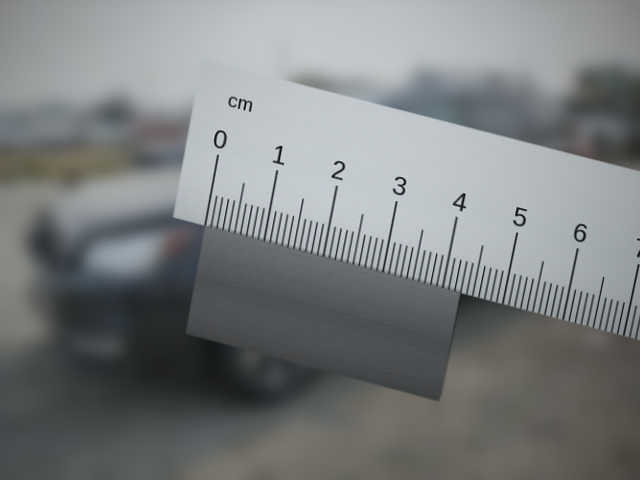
**4.3** cm
